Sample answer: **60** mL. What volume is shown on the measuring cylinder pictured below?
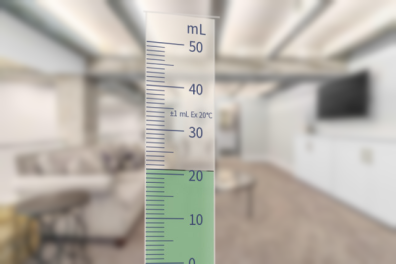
**21** mL
